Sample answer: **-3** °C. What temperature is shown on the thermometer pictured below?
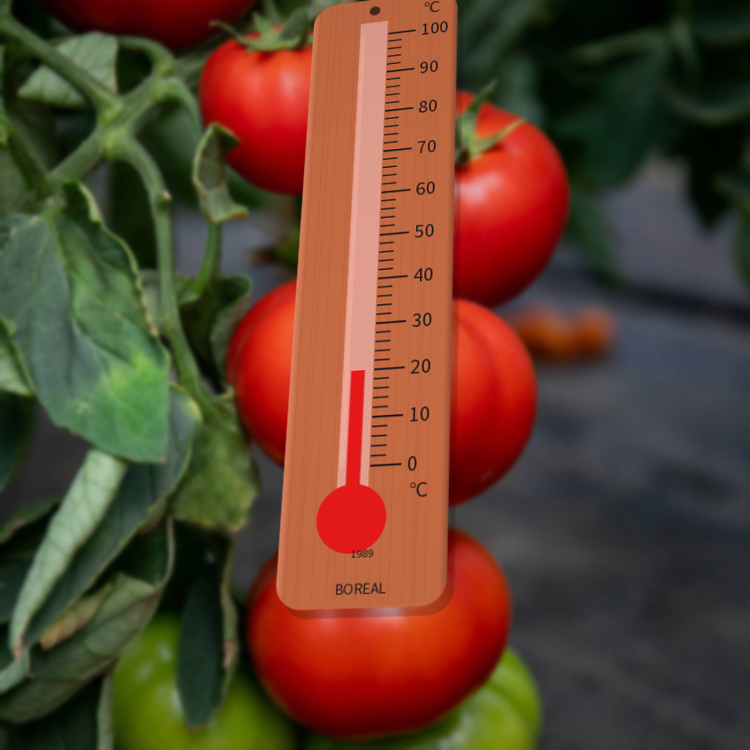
**20** °C
